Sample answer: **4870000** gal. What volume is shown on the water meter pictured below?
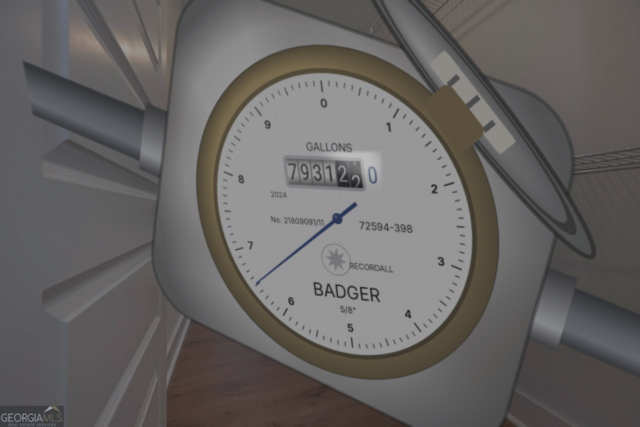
**7931216.5** gal
